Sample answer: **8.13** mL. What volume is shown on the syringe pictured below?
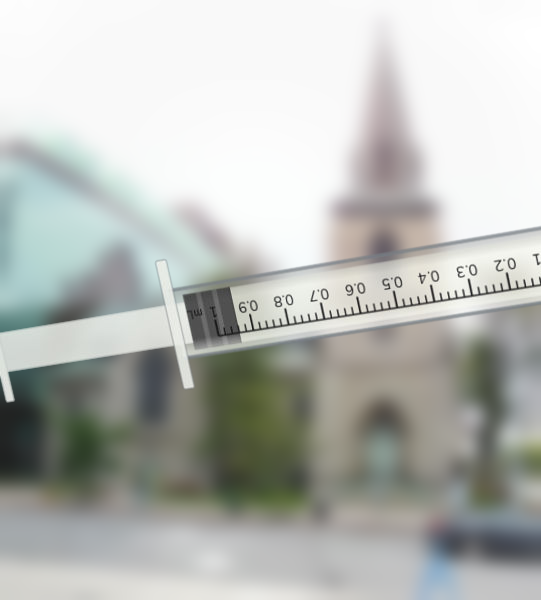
**0.94** mL
